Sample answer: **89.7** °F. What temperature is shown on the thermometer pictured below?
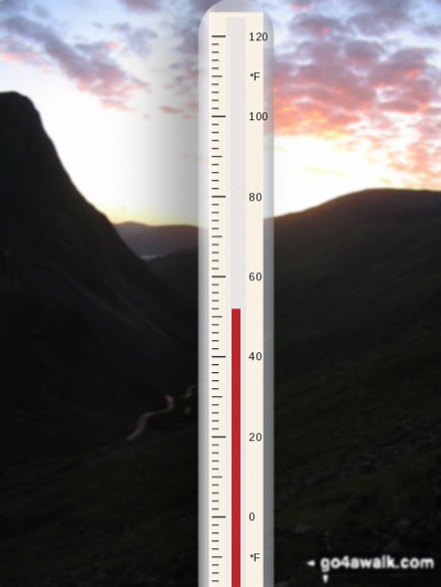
**52** °F
